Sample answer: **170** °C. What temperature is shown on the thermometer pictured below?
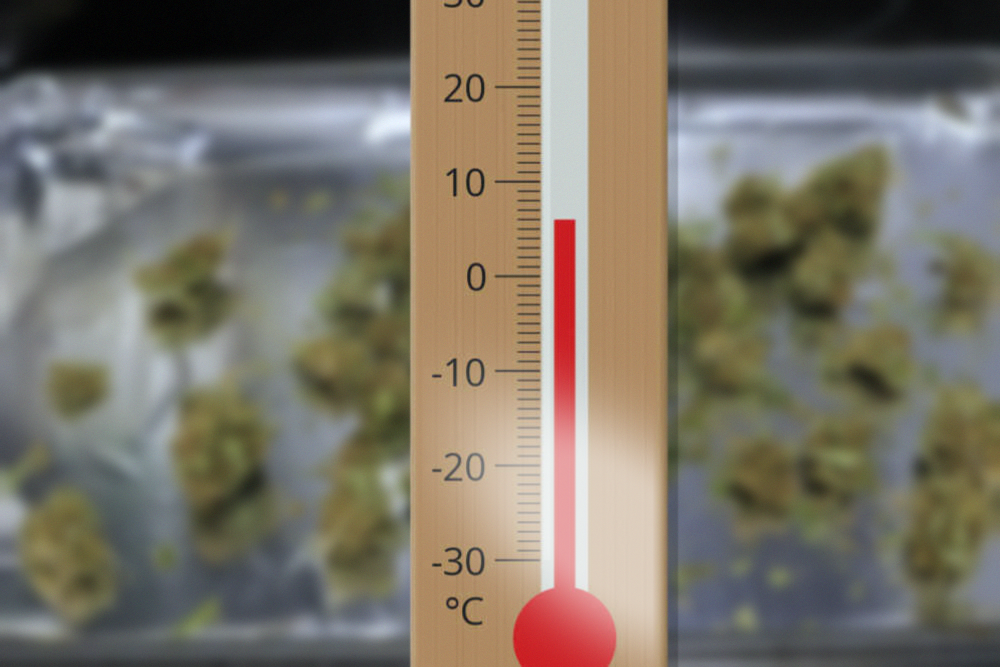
**6** °C
